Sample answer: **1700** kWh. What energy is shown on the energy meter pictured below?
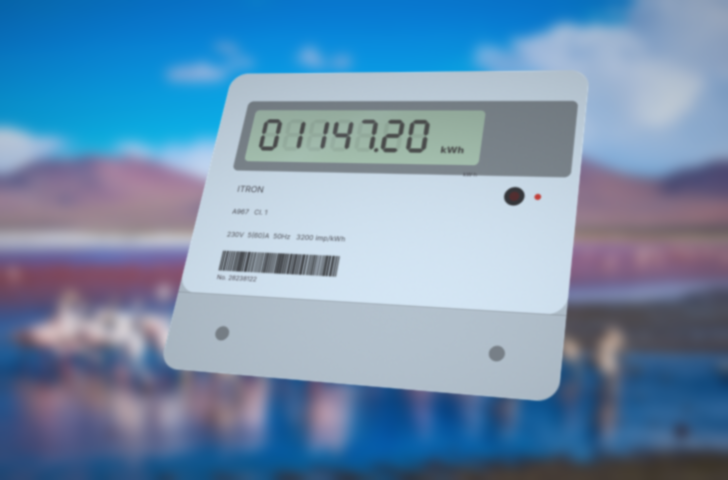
**1147.20** kWh
